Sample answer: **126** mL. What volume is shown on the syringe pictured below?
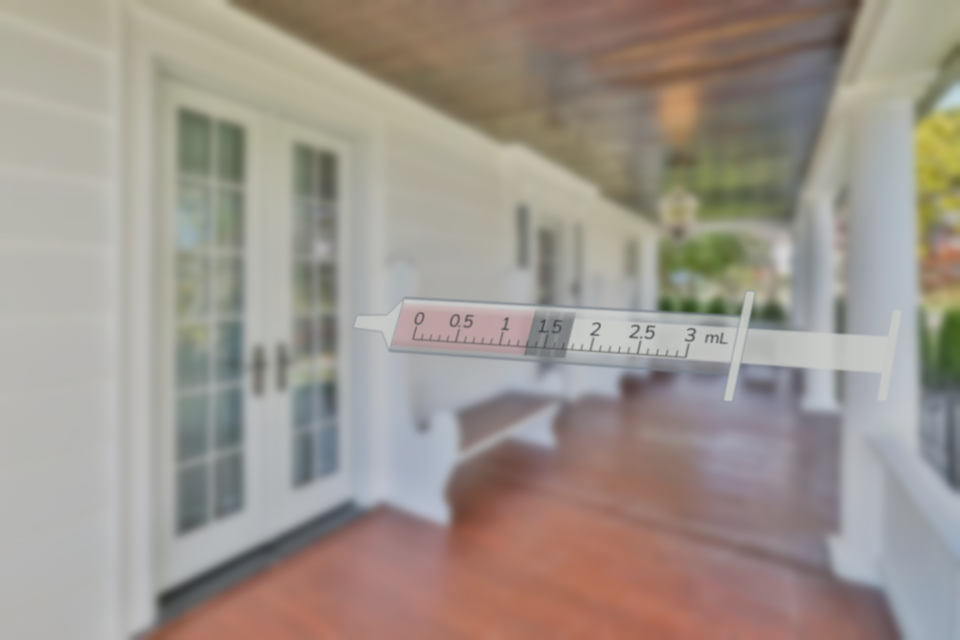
**1.3** mL
